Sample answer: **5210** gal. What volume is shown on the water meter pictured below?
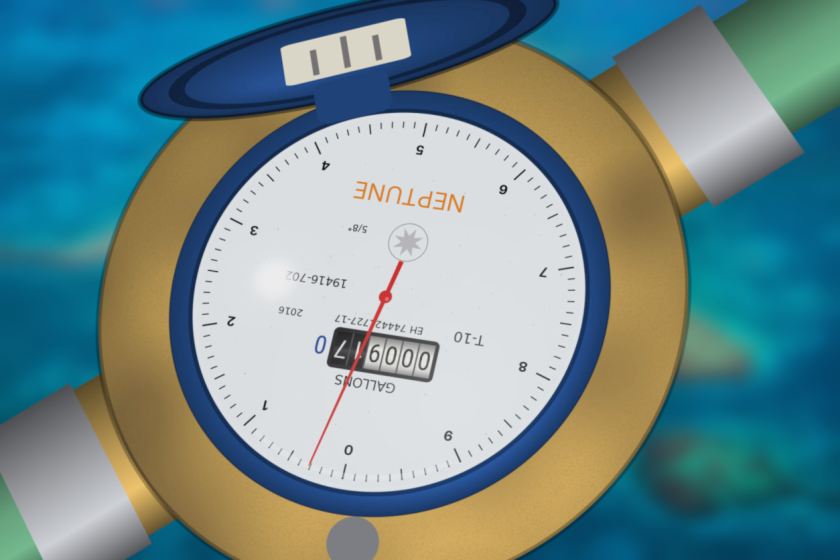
**9170.3** gal
